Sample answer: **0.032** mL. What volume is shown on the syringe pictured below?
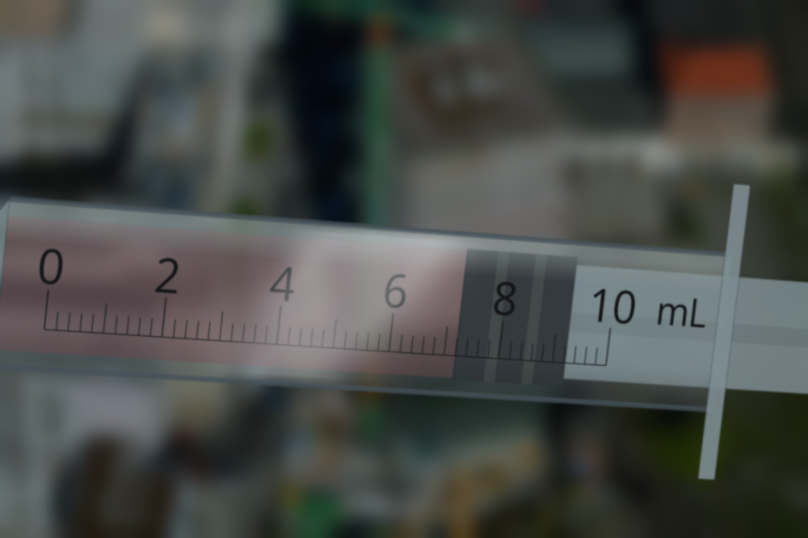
**7.2** mL
